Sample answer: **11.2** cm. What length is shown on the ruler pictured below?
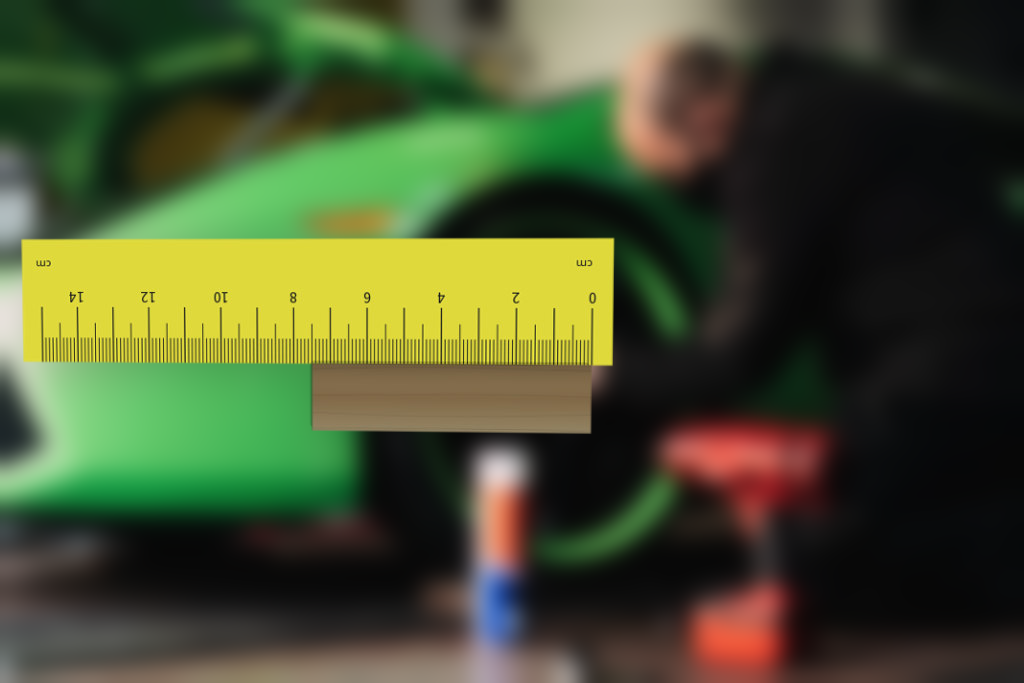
**7.5** cm
